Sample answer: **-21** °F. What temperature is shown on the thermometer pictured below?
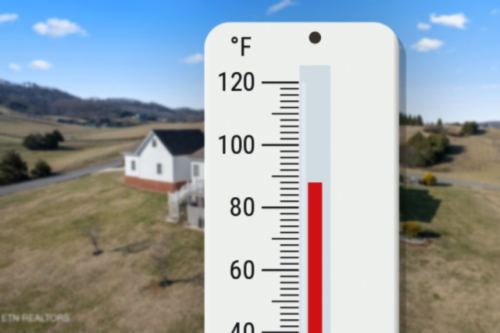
**88** °F
